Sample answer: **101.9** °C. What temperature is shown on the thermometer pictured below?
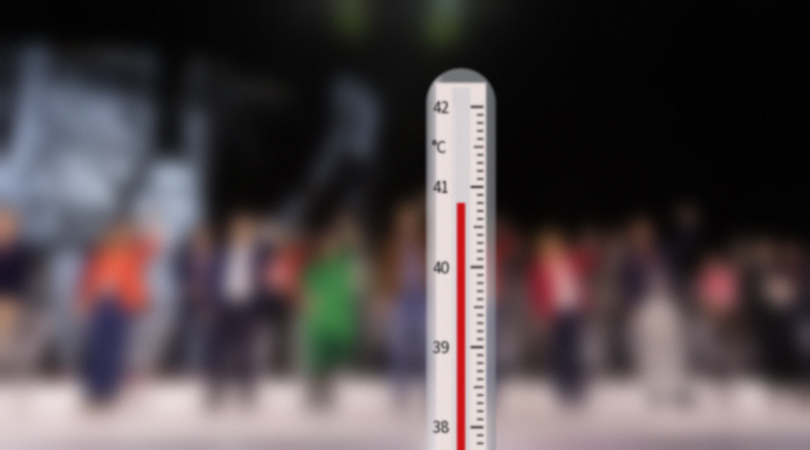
**40.8** °C
